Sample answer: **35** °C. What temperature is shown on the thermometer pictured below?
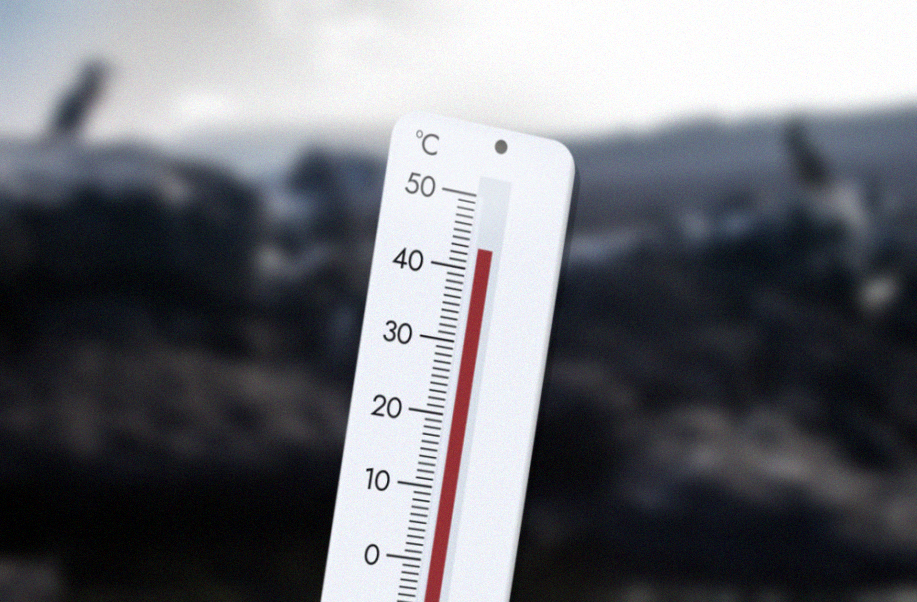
**43** °C
